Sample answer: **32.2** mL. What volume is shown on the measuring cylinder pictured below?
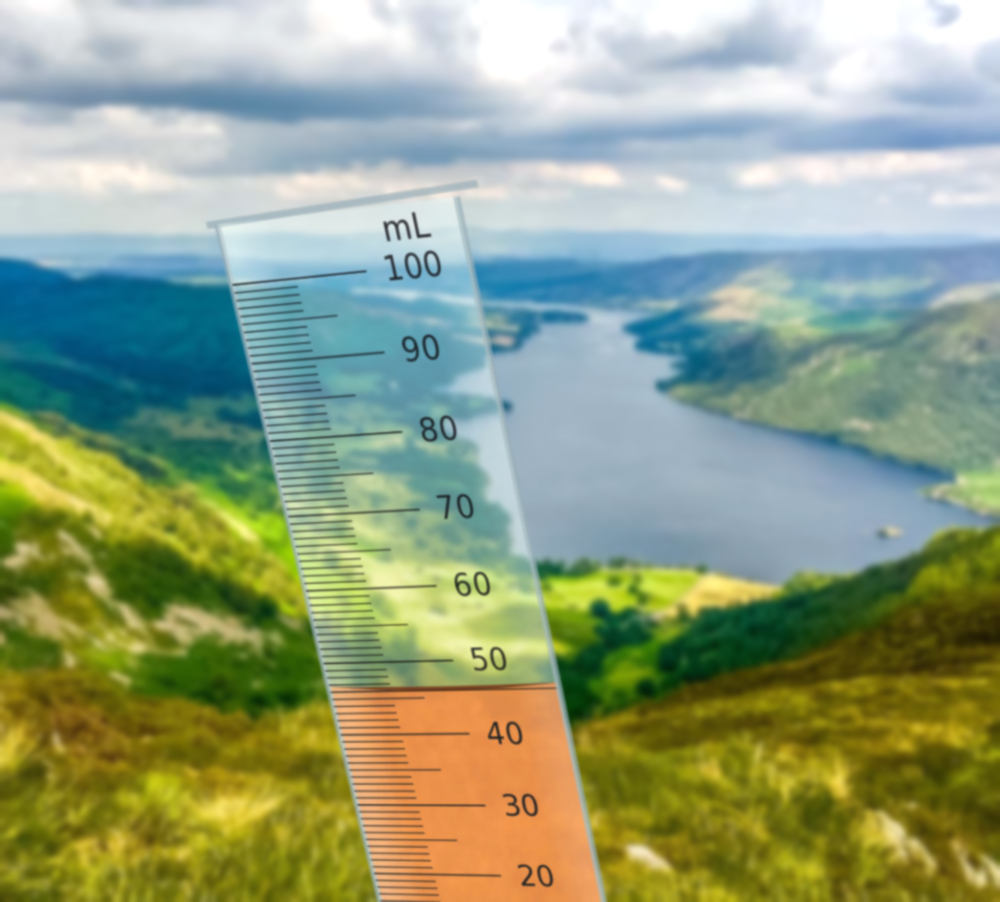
**46** mL
